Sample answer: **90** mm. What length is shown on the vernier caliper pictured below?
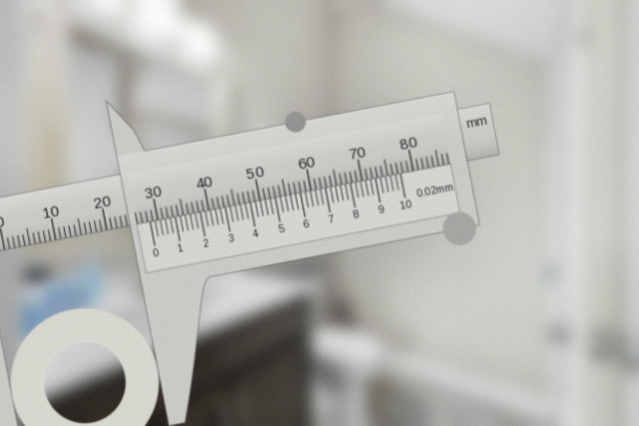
**28.5** mm
